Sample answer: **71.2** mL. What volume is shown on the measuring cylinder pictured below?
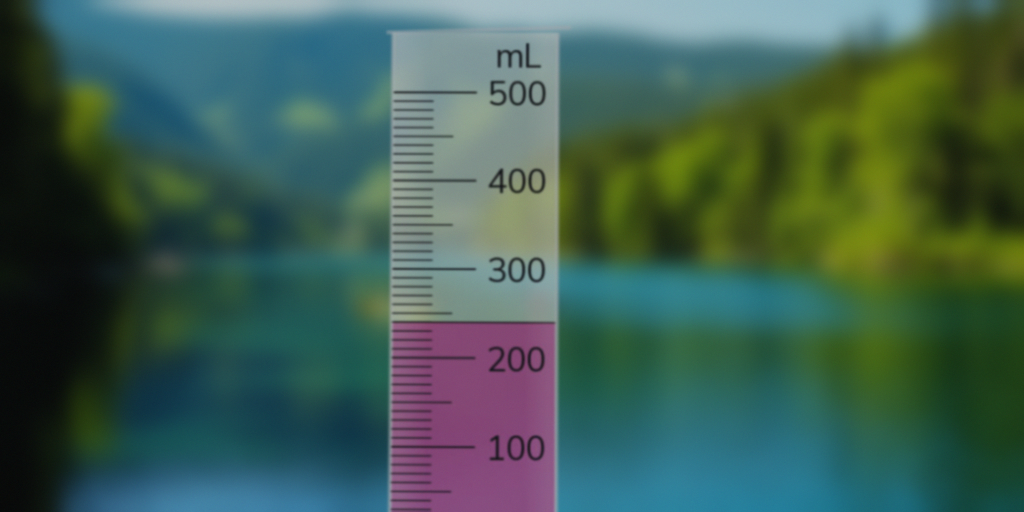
**240** mL
